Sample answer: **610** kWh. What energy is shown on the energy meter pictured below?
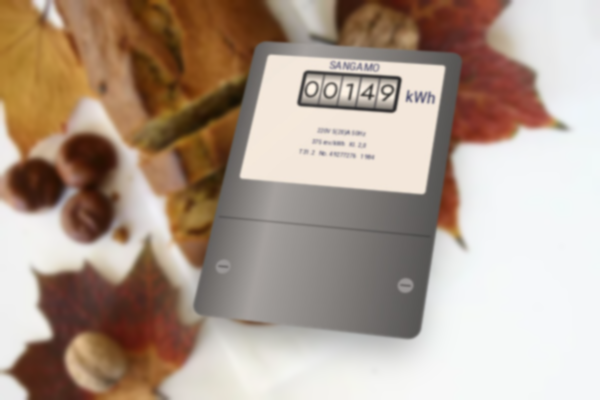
**149** kWh
